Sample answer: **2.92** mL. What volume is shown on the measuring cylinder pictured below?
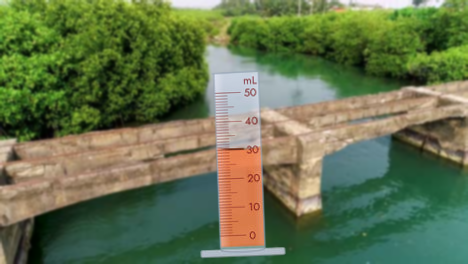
**30** mL
